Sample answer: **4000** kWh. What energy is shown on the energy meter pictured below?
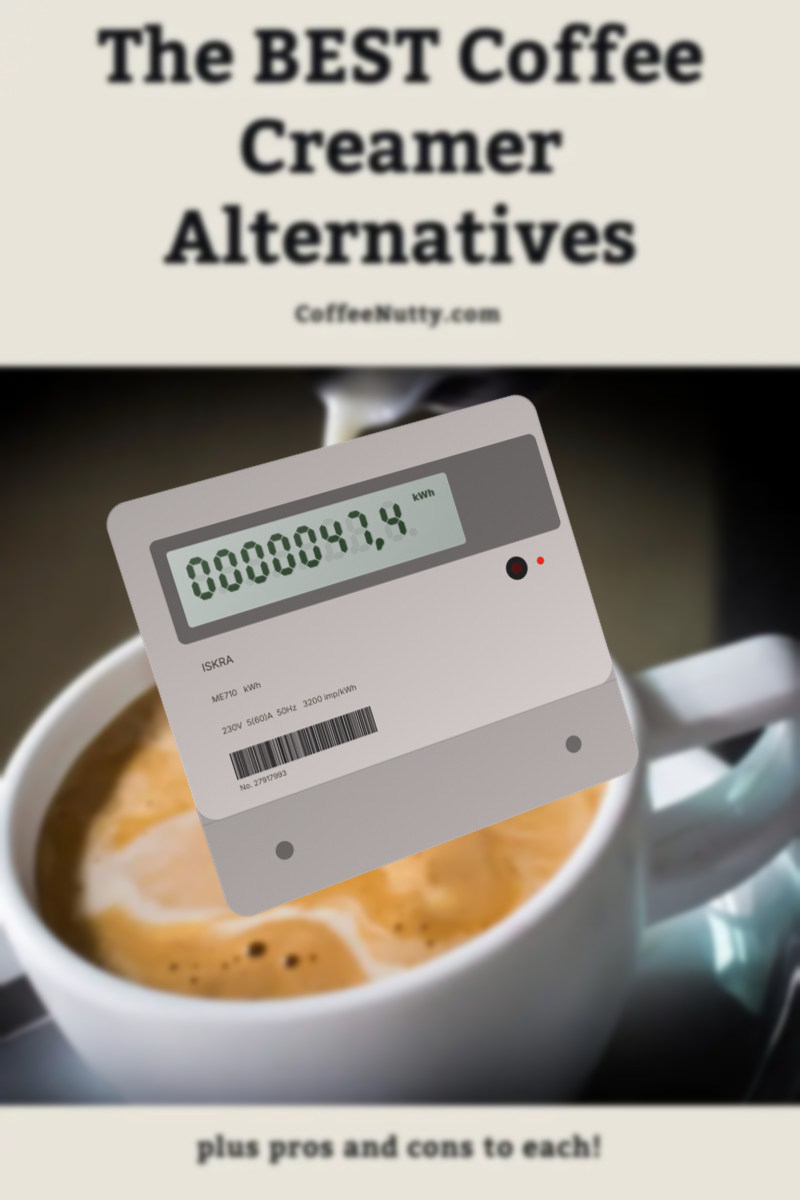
**47.4** kWh
